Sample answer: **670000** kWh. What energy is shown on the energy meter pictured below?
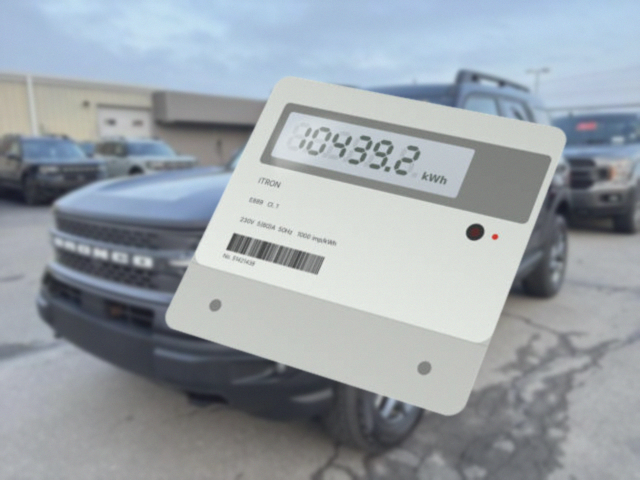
**10439.2** kWh
